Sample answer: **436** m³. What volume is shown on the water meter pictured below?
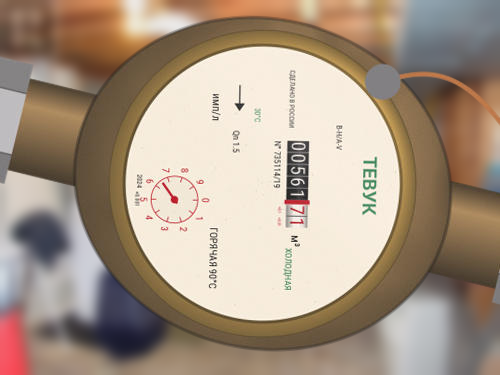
**561.716** m³
